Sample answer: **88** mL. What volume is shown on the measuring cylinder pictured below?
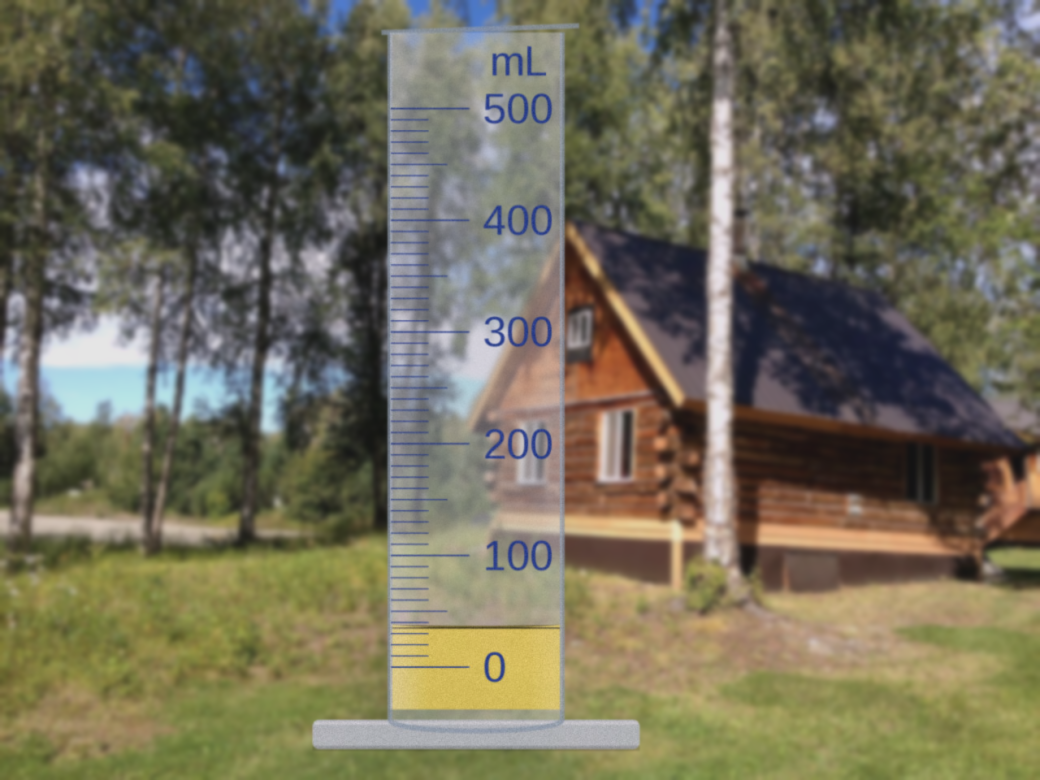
**35** mL
